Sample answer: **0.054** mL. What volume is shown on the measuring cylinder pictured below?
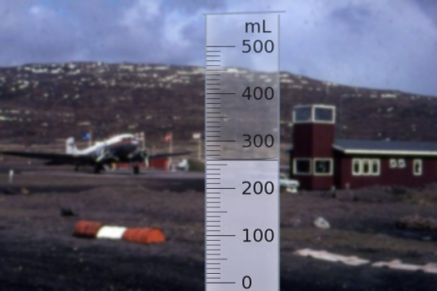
**260** mL
